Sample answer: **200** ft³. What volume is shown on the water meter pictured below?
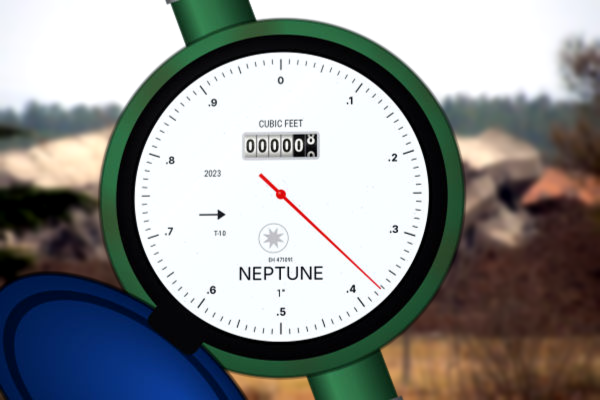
**8.37** ft³
